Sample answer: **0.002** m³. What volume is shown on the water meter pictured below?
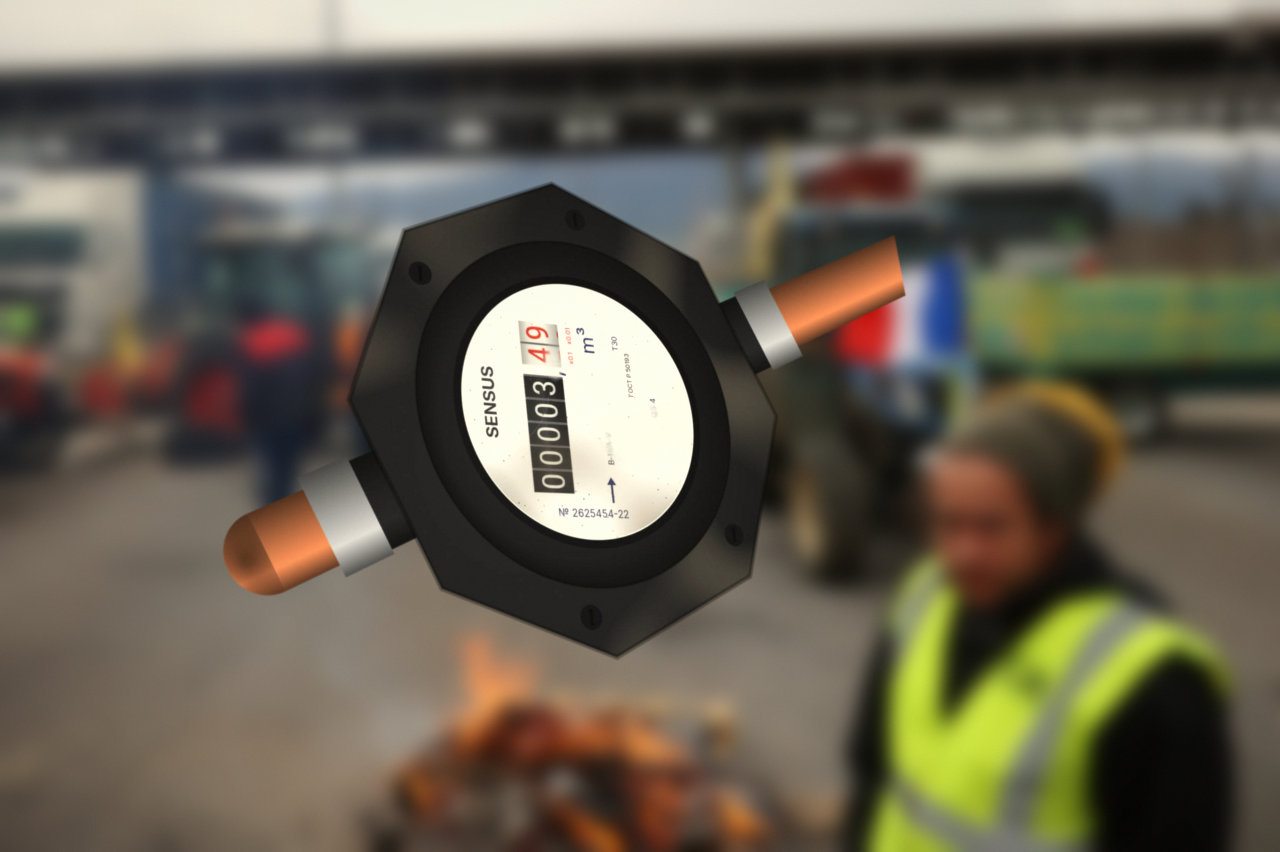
**3.49** m³
